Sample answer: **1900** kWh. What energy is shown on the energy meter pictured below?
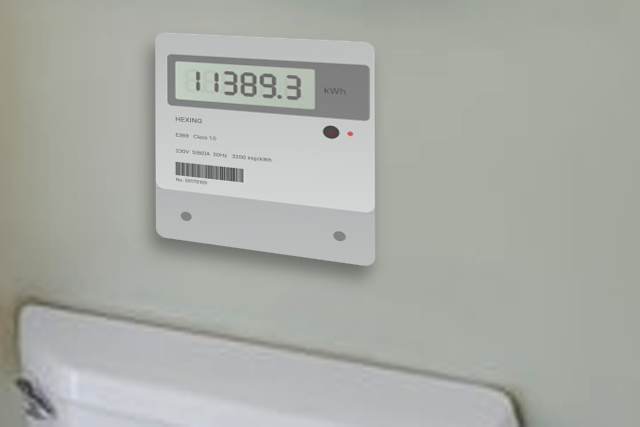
**11389.3** kWh
